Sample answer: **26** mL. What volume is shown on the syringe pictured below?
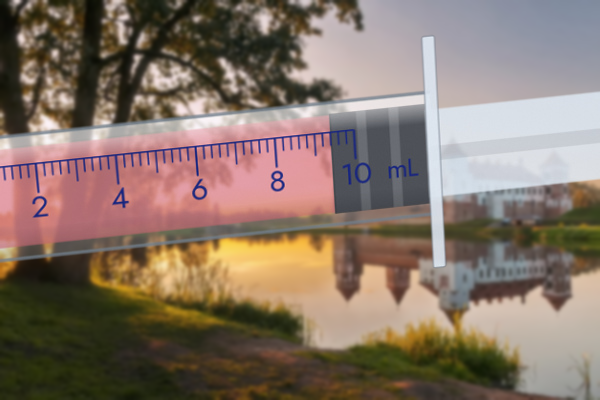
**9.4** mL
